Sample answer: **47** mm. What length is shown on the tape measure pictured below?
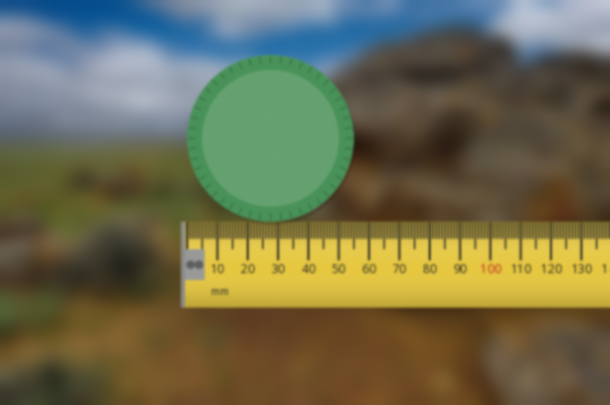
**55** mm
